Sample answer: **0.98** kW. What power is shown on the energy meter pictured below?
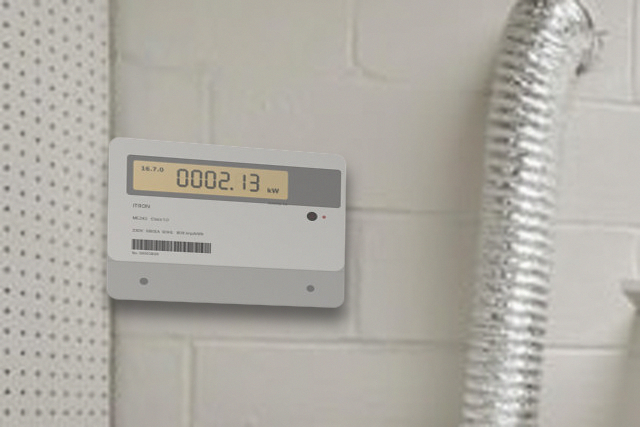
**2.13** kW
